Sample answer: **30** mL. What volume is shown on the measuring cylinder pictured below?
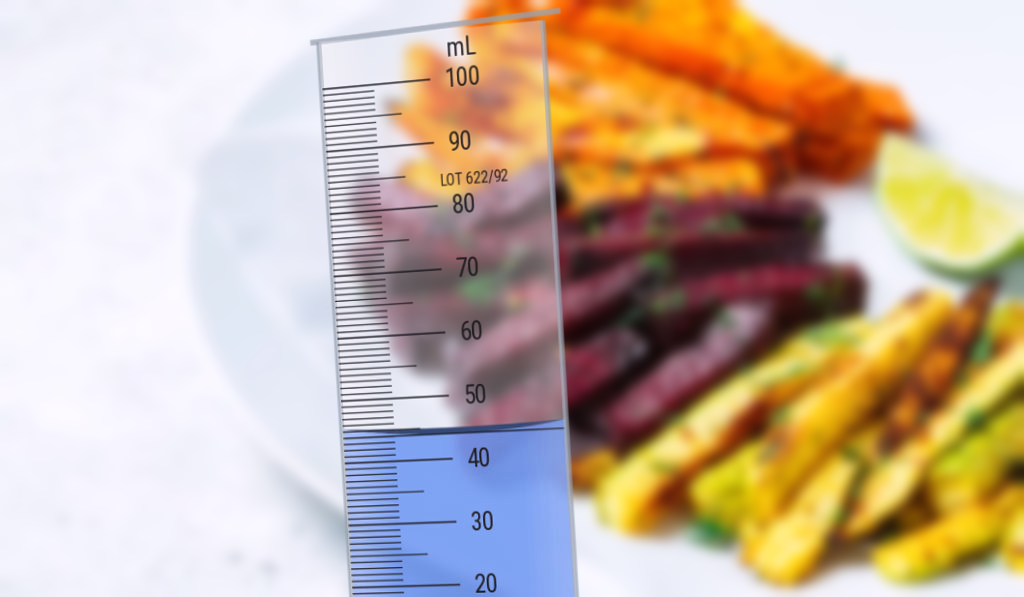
**44** mL
